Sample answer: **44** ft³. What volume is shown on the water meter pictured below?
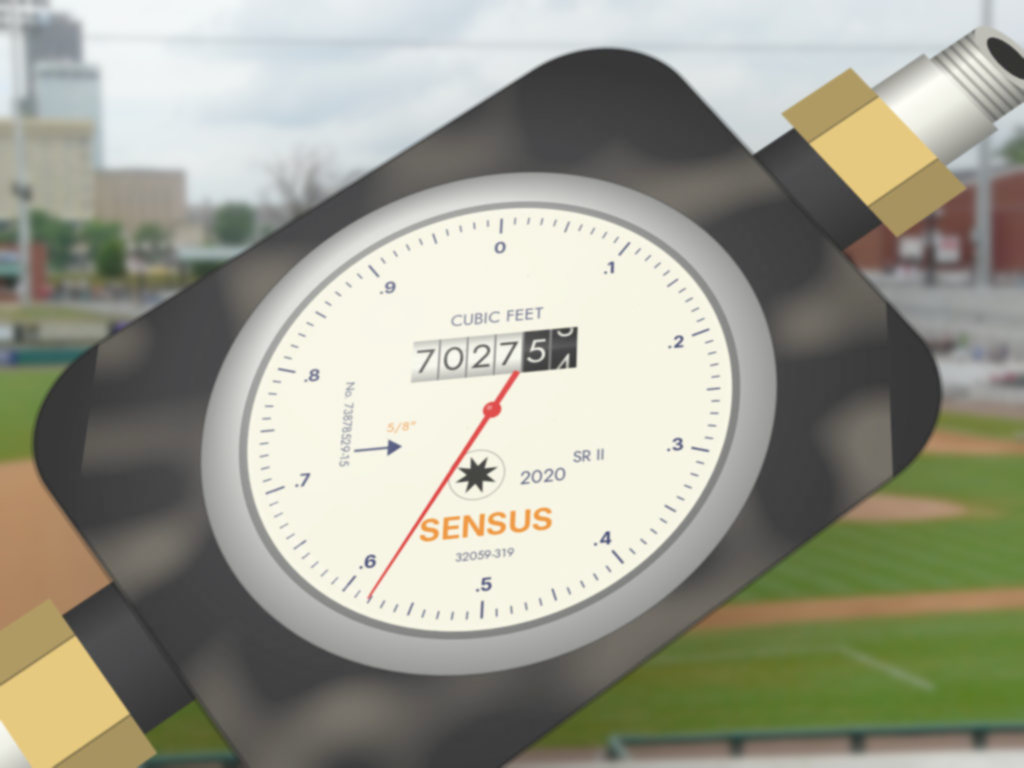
**702753.58** ft³
